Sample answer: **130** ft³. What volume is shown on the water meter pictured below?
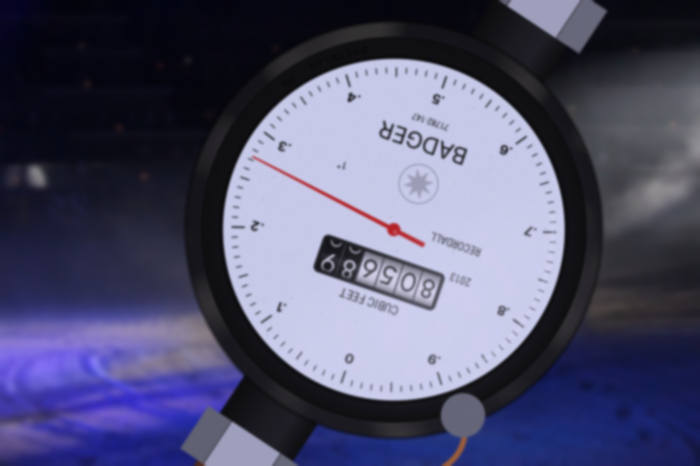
**805689.27** ft³
